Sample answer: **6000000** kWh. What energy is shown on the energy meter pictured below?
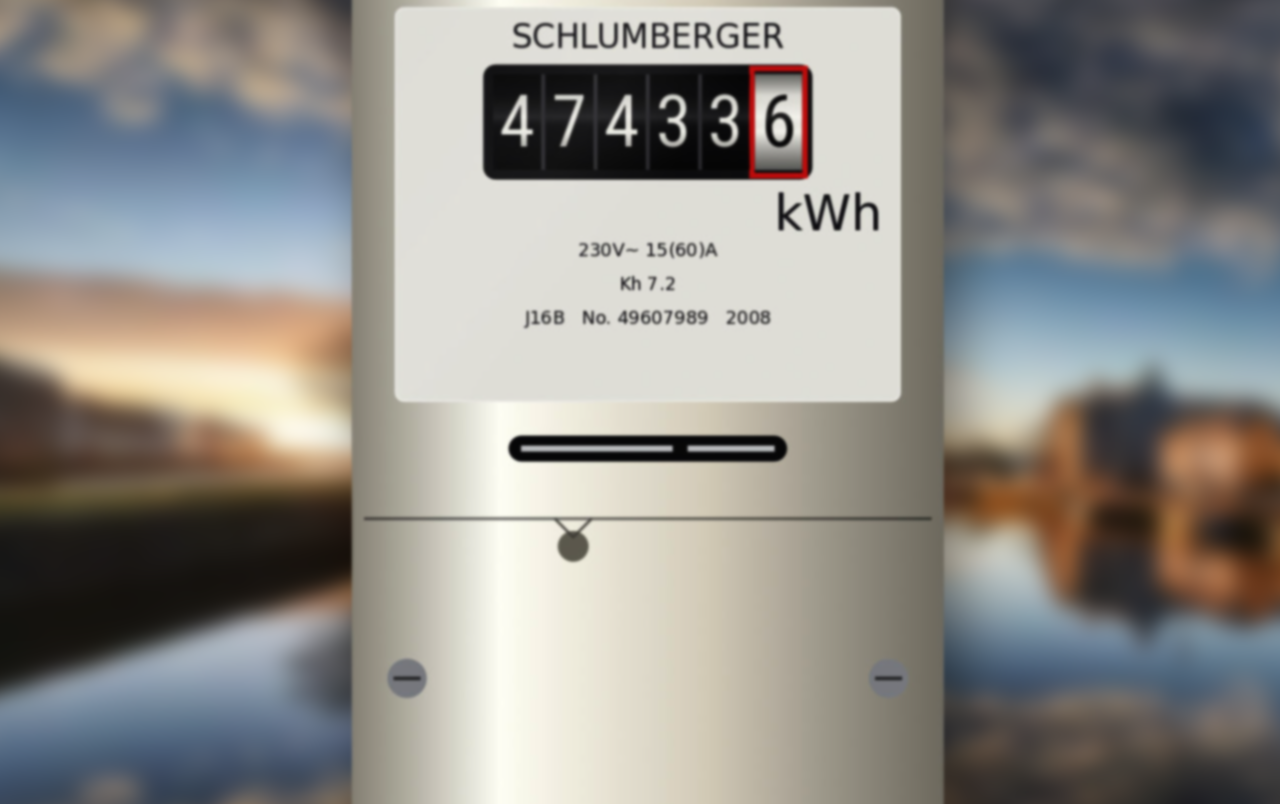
**47433.6** kWh
